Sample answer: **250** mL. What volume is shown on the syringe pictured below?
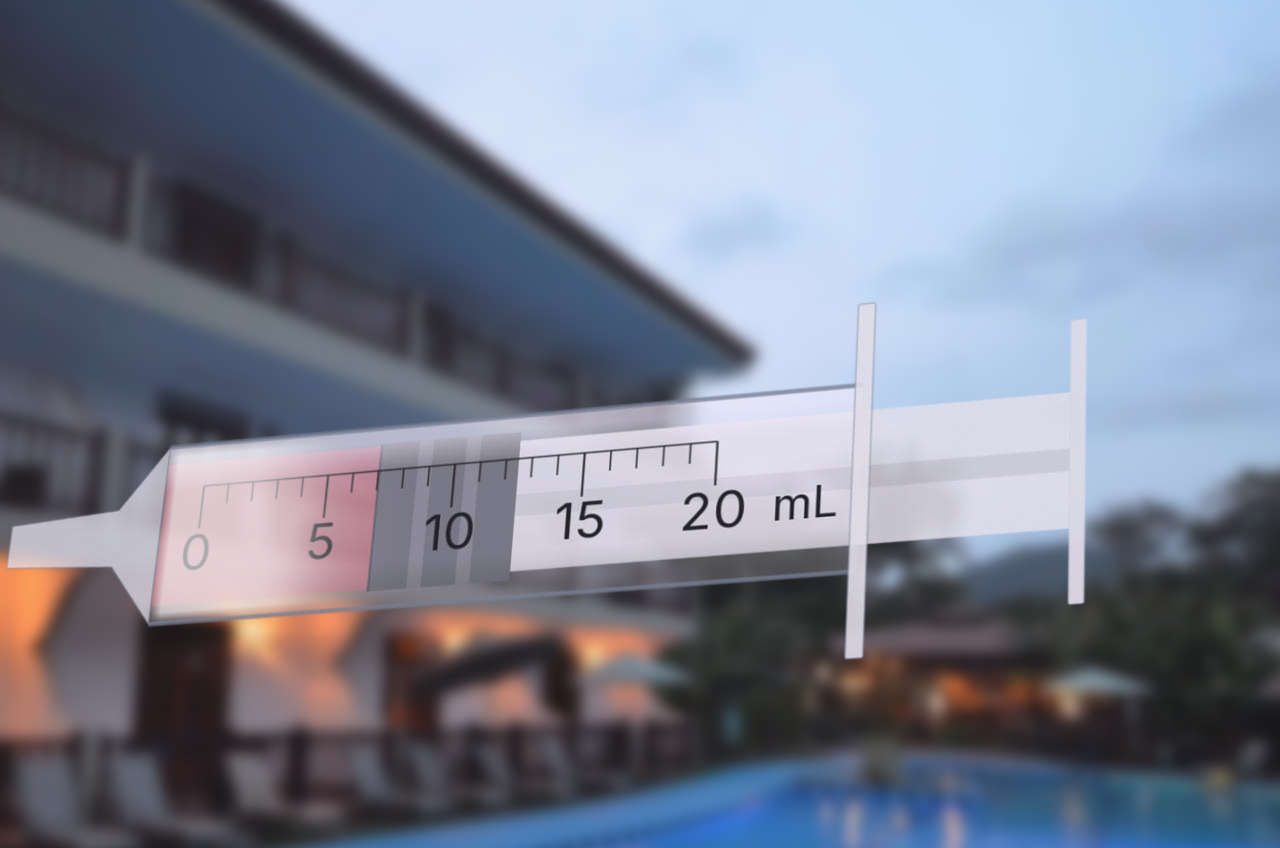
**7** mL
